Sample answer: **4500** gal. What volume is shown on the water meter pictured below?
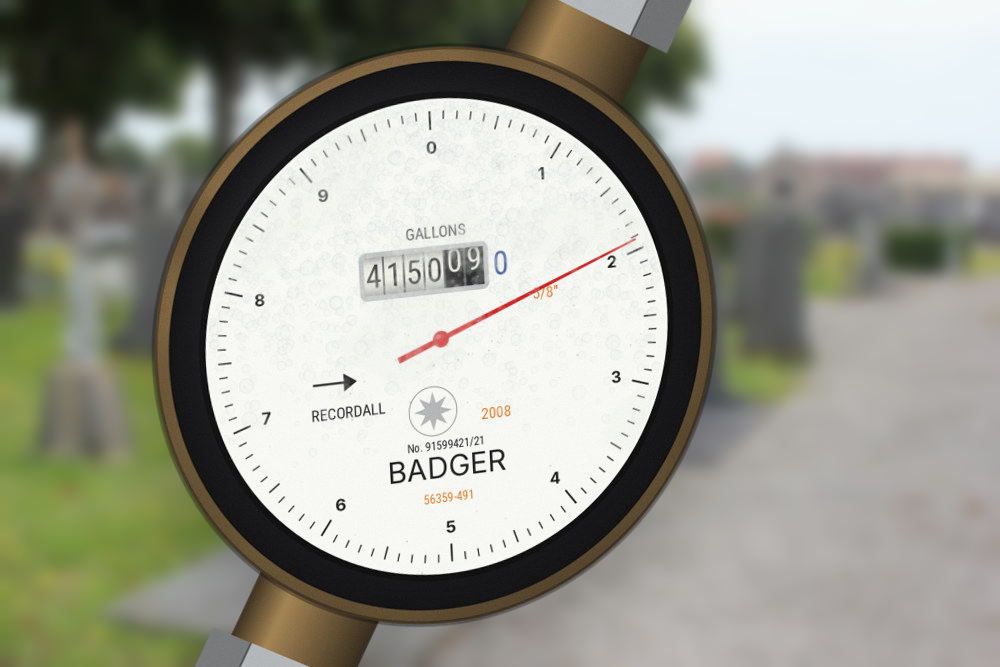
**4150091.9** gal
